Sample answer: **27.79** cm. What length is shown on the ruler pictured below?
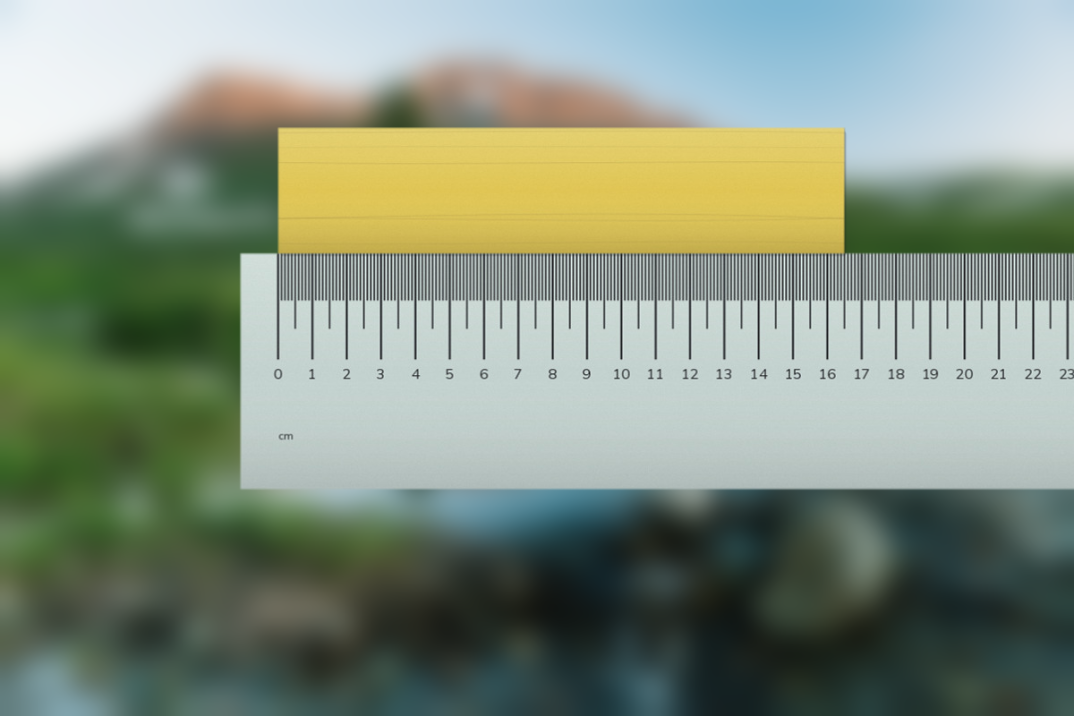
**16.5** cm
